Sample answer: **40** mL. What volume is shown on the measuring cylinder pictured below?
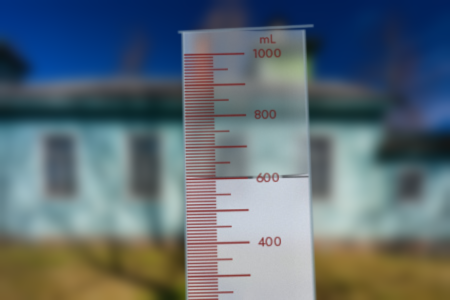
**600** mL
